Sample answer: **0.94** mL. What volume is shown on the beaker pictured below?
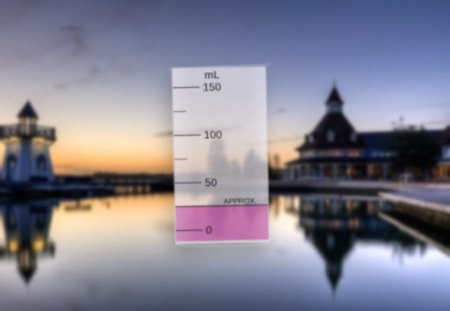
**25** mL
